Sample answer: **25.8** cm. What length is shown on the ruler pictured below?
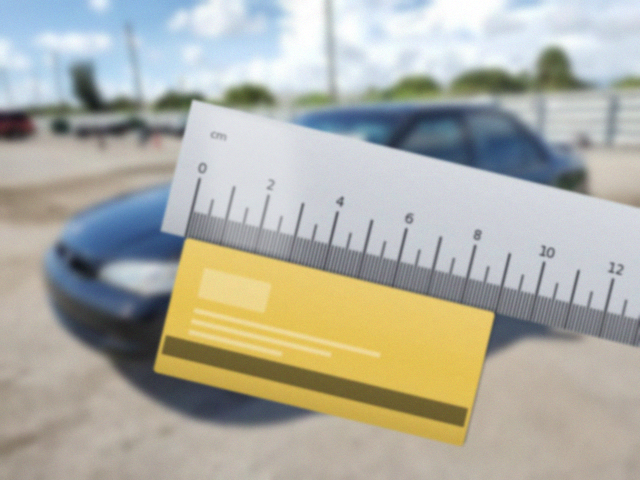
**9** cm
